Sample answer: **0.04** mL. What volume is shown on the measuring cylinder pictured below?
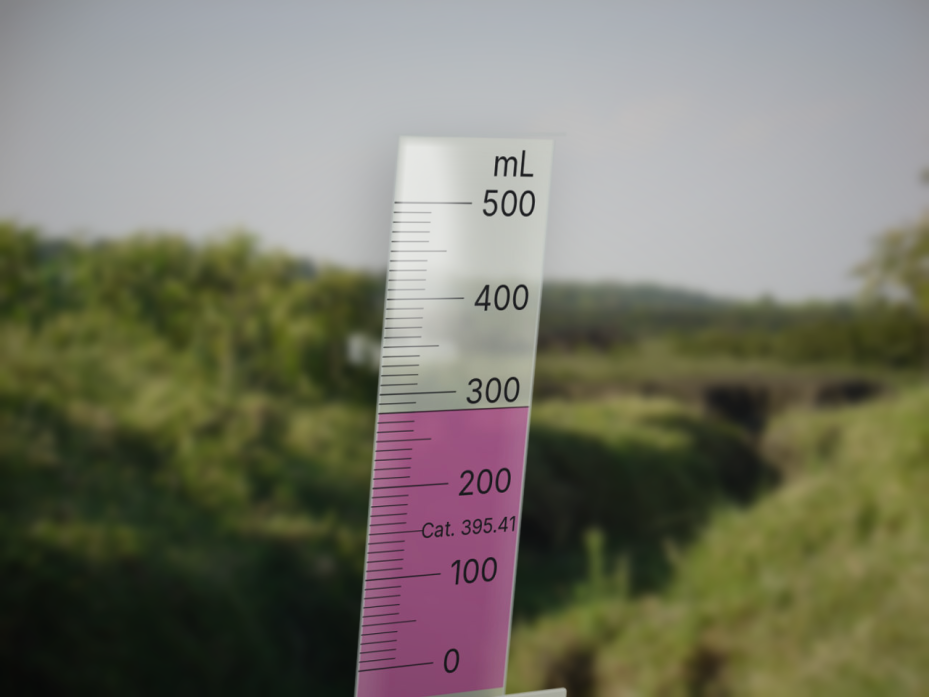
**280** mL
